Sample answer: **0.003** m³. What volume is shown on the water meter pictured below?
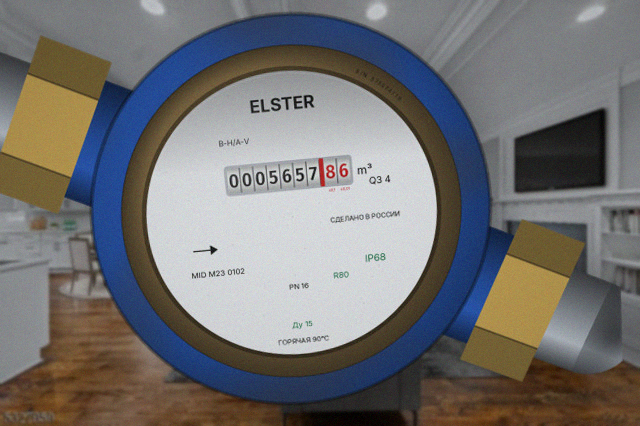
**5657.86** m³
